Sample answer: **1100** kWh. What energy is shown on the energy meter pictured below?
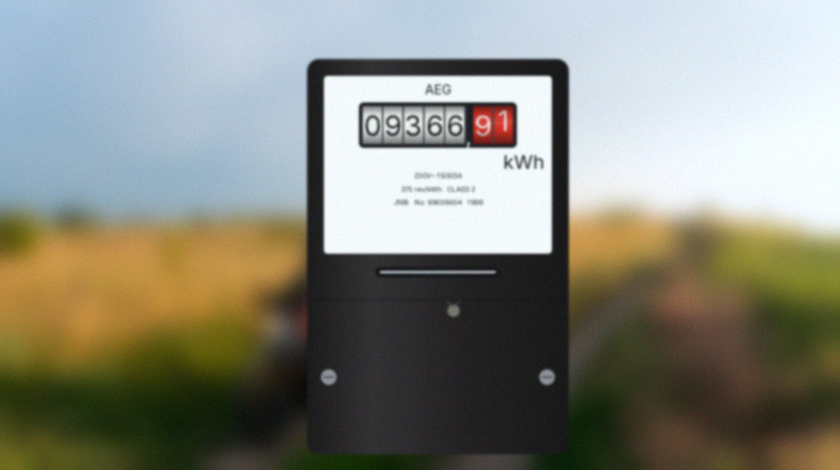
**9366.91** kWh
